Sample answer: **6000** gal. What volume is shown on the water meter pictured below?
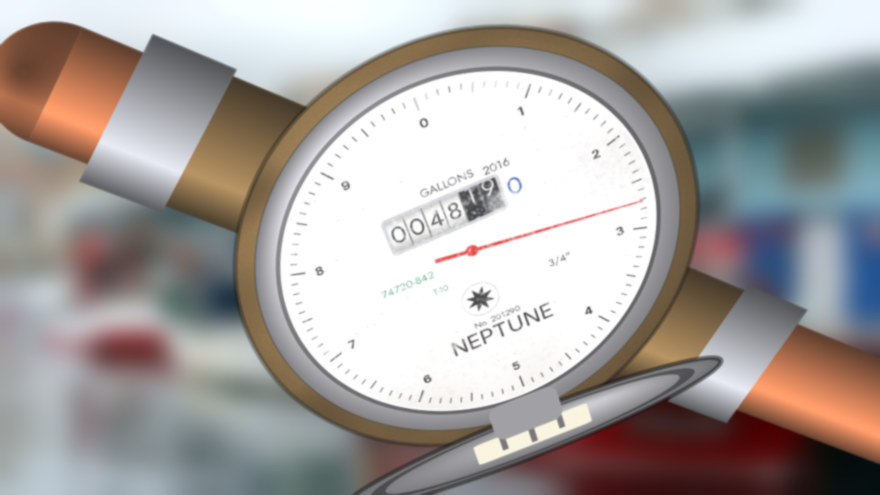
**48192.7** gal
